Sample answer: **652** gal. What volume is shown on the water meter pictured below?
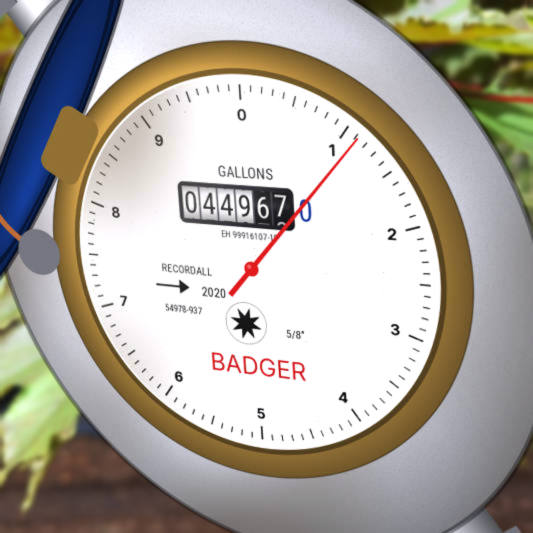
**449671.1** gal
